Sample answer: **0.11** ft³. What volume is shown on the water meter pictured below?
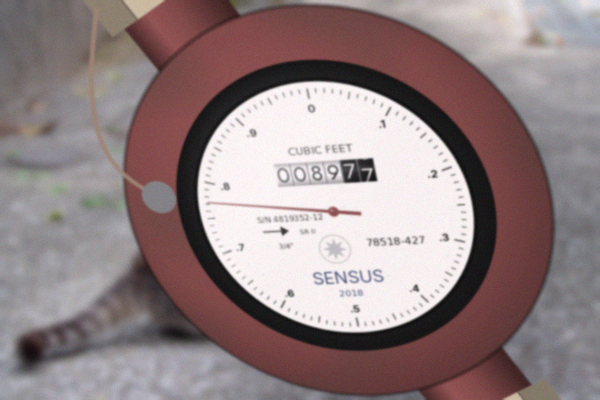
**8976.77** ft³
